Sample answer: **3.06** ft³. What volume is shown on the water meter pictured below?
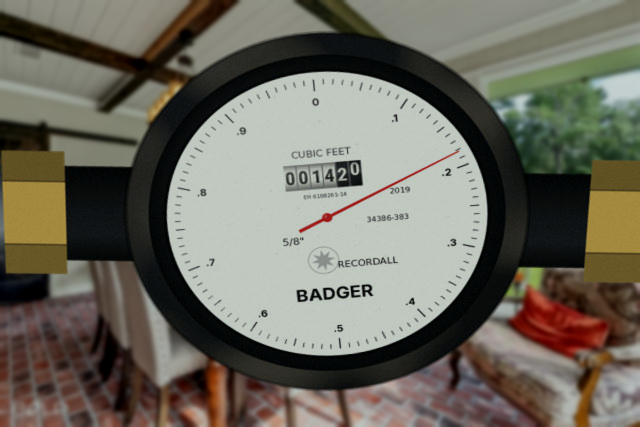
**1420.18** ft³
